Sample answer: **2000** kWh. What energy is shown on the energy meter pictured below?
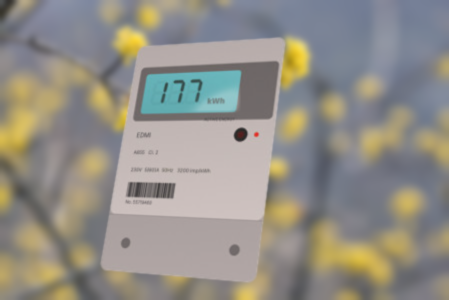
**177** kWh
